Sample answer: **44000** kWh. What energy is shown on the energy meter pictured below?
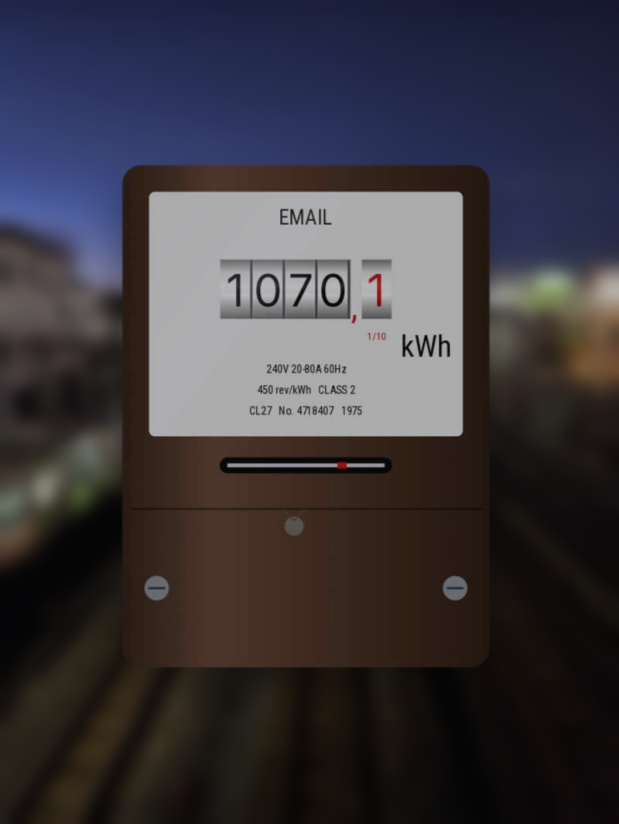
**1070.1** kWh
